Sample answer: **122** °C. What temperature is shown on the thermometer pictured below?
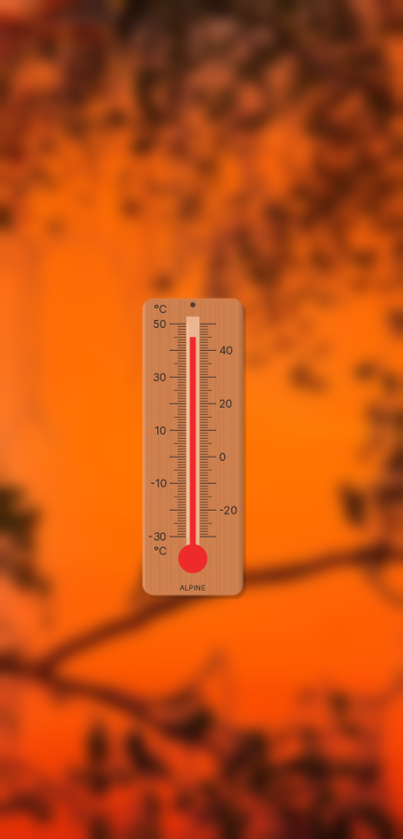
**45** °C
